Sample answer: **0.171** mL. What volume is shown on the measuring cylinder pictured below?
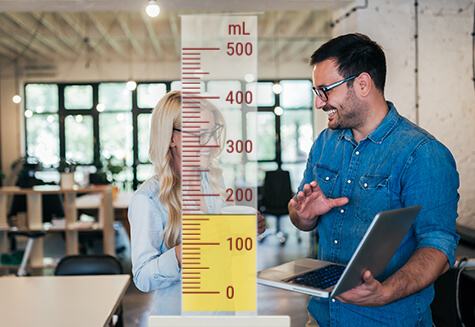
**160** mL
